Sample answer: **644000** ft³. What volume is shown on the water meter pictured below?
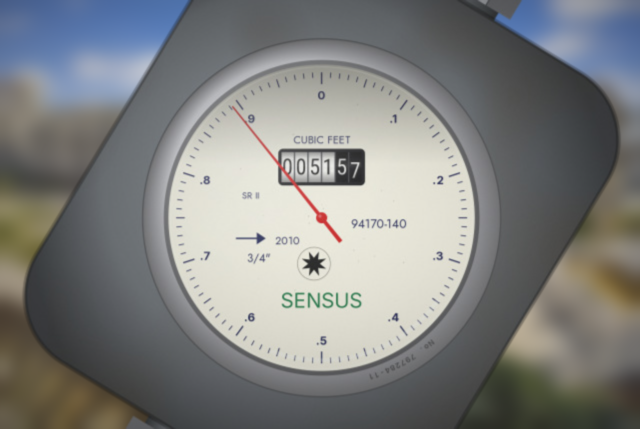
**5156.89** ft³
